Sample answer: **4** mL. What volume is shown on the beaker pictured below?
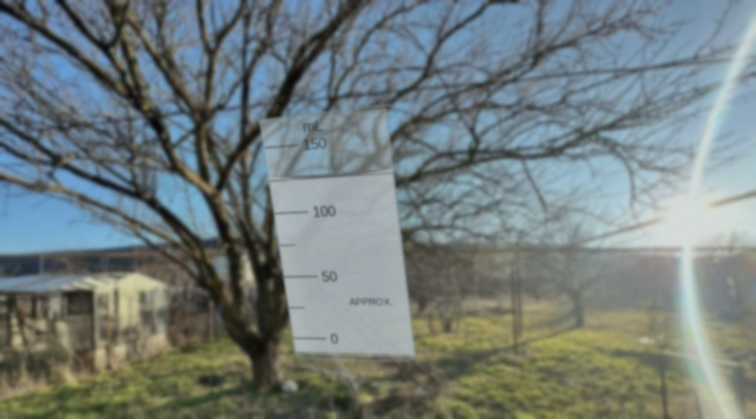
**125** mL
